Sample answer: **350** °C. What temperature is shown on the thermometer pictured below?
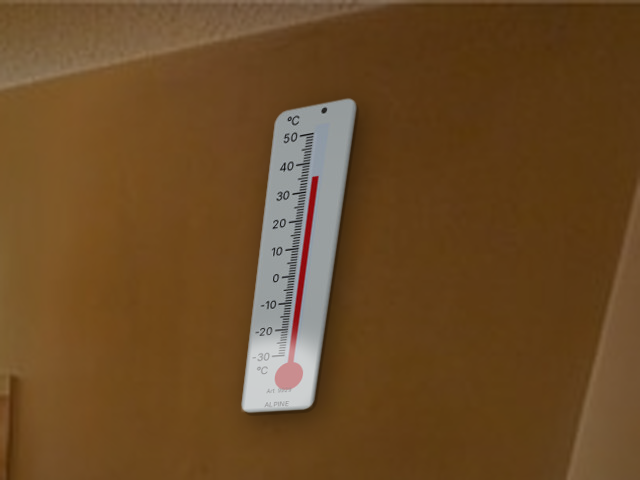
**35** °C
